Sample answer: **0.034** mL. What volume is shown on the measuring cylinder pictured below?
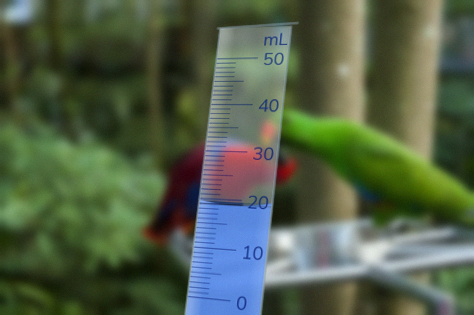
**19** mL
